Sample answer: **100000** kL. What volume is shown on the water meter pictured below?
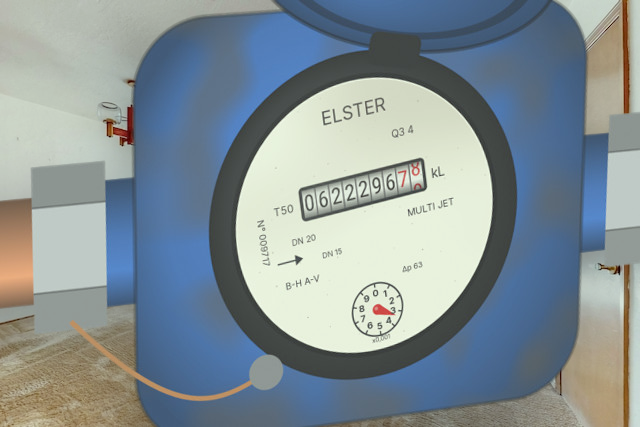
**622296.783** kL
